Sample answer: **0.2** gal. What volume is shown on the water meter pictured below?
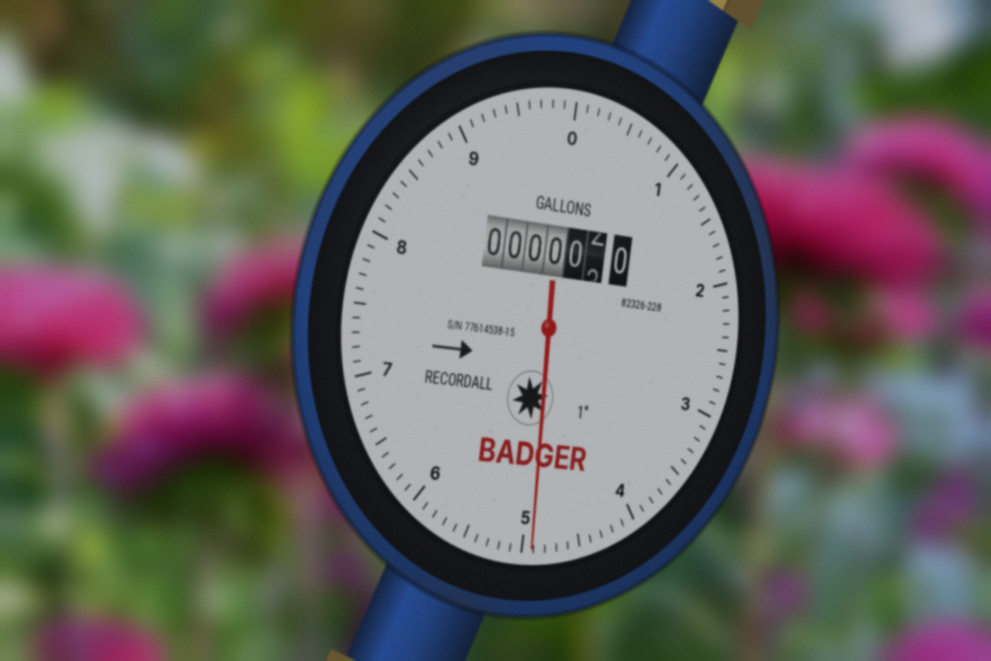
**24.9** gal
